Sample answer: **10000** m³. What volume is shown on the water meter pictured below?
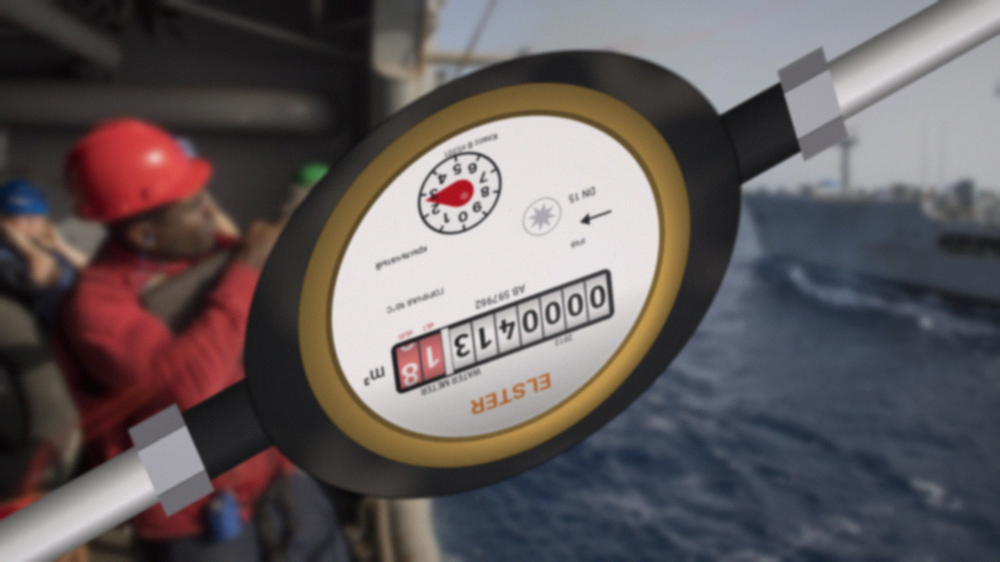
**413.182** m³
